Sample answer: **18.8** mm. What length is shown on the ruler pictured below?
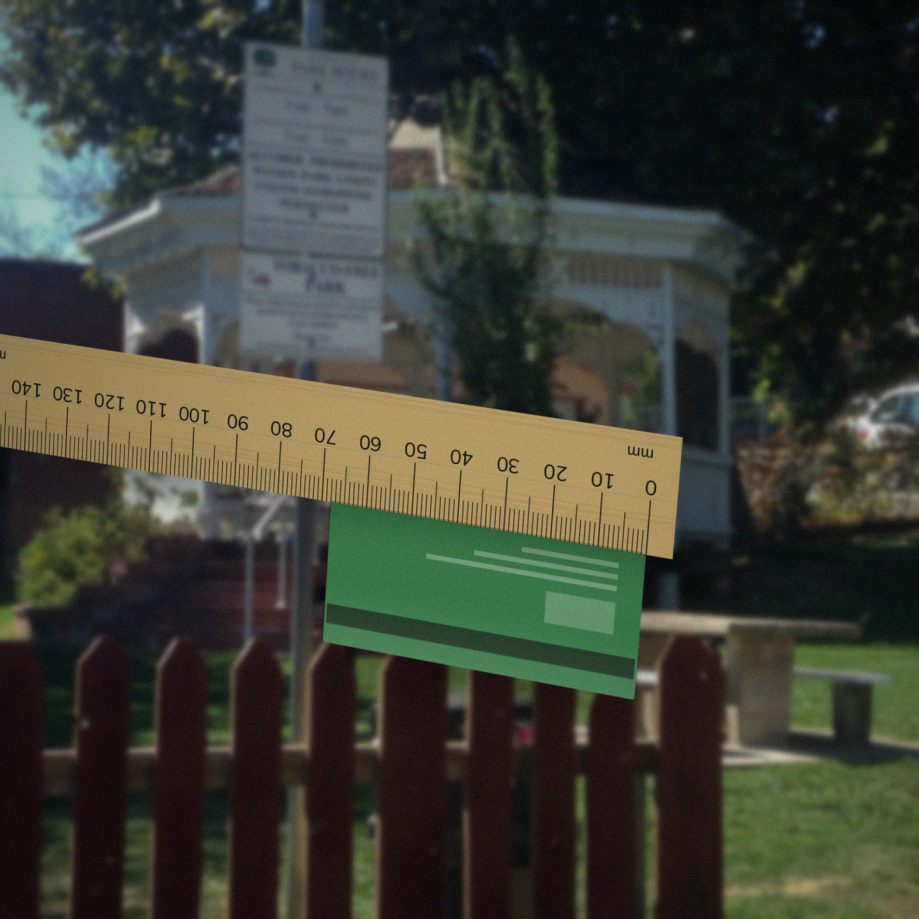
**68** mm
